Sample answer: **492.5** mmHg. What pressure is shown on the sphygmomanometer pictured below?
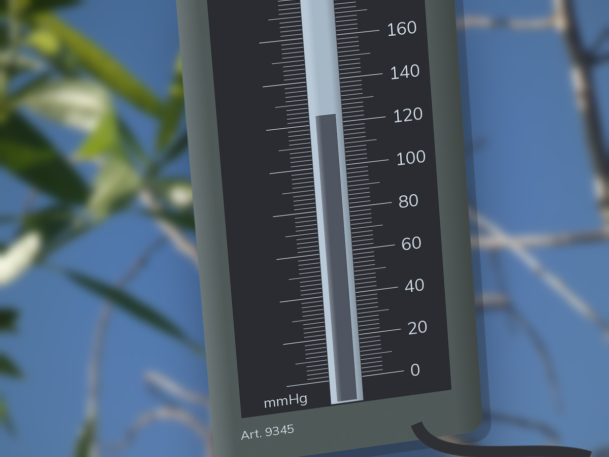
**124** mmHg
